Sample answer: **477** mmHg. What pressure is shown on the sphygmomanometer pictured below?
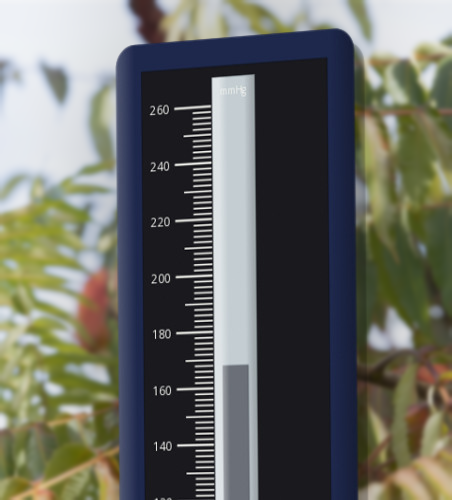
**168** mmHg
